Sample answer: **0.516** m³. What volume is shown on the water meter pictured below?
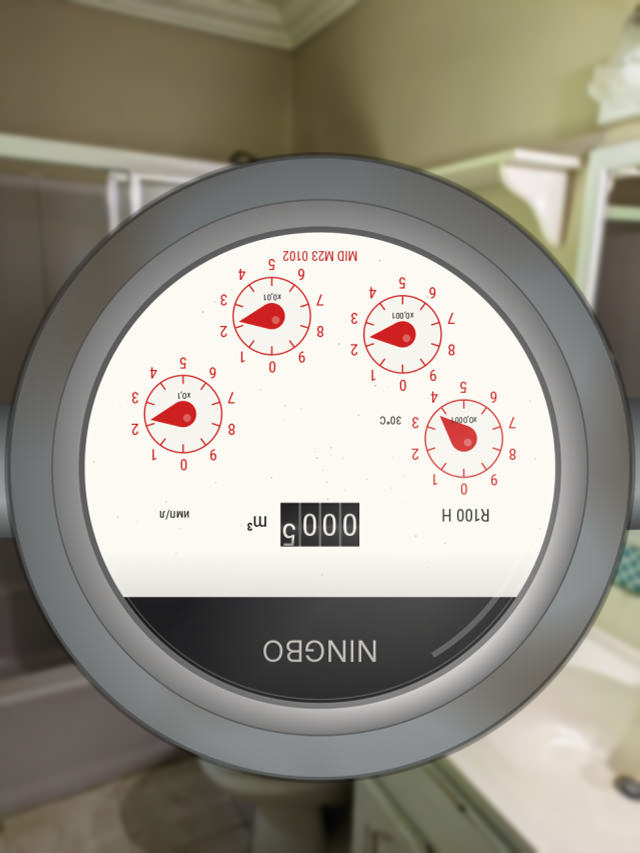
**5.2223** m³
